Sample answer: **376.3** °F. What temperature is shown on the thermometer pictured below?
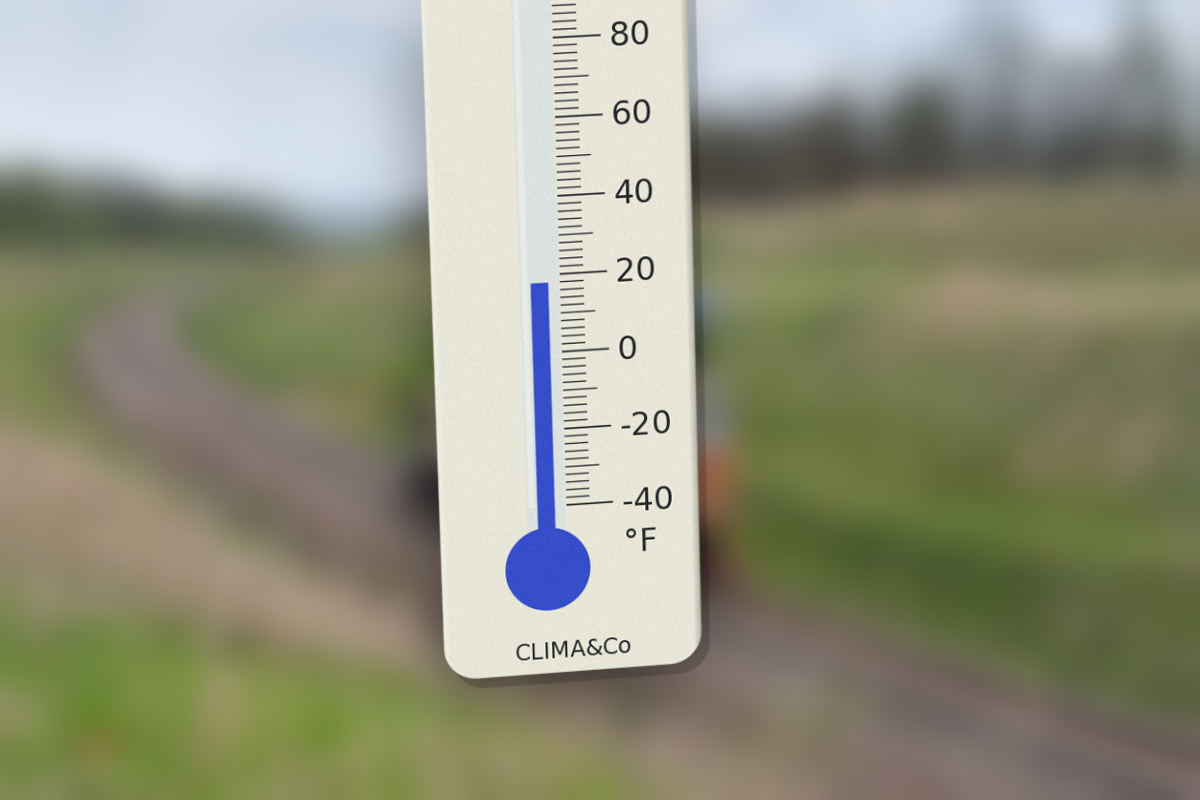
**18** °F
